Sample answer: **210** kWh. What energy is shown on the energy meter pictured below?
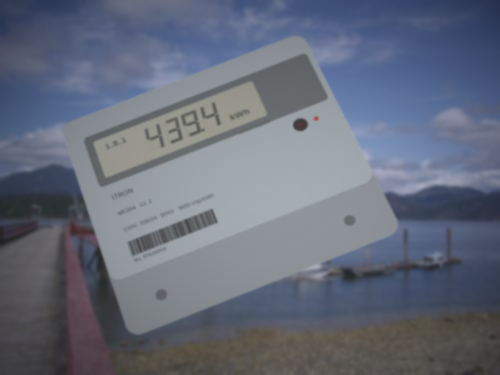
**439.4** kWh
